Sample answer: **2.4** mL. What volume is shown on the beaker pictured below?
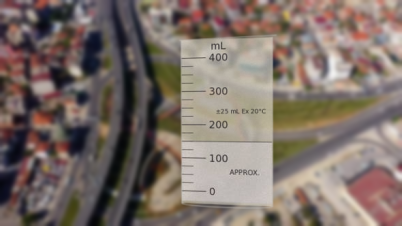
**150** mL
